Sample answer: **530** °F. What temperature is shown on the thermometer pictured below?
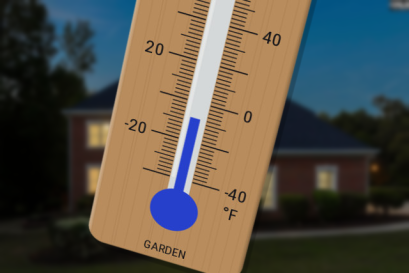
**-8** °F
